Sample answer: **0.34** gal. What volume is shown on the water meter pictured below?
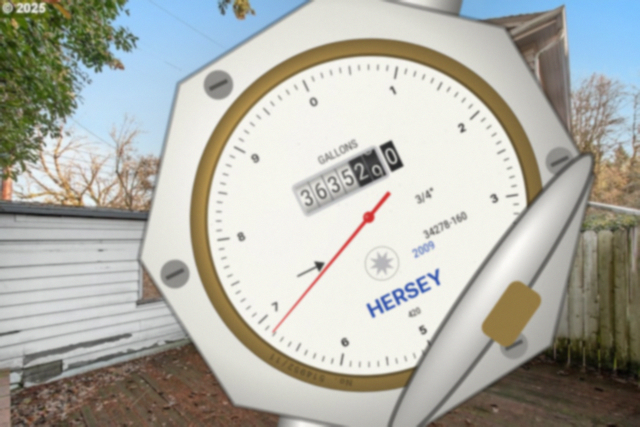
**3635286.8** gal
